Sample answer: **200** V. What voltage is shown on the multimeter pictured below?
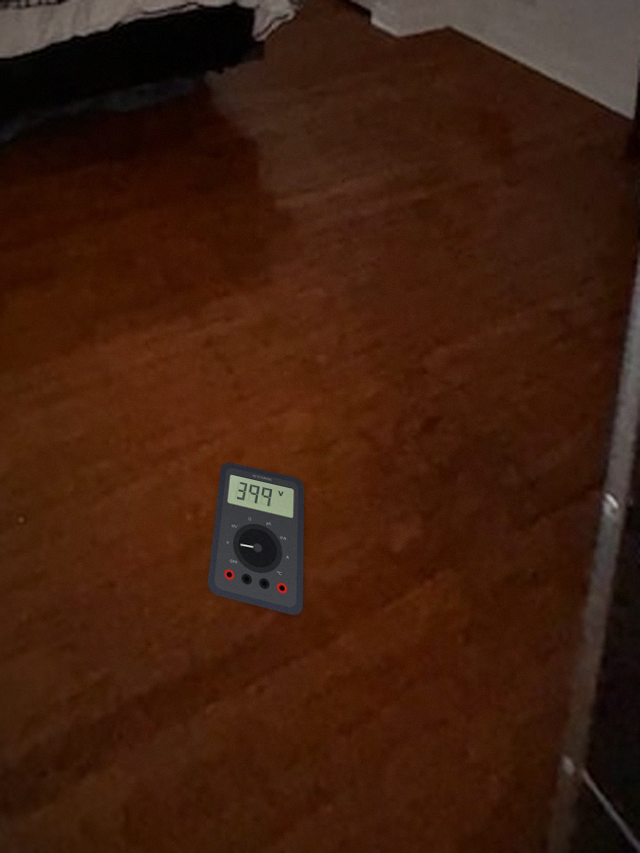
**399** V
